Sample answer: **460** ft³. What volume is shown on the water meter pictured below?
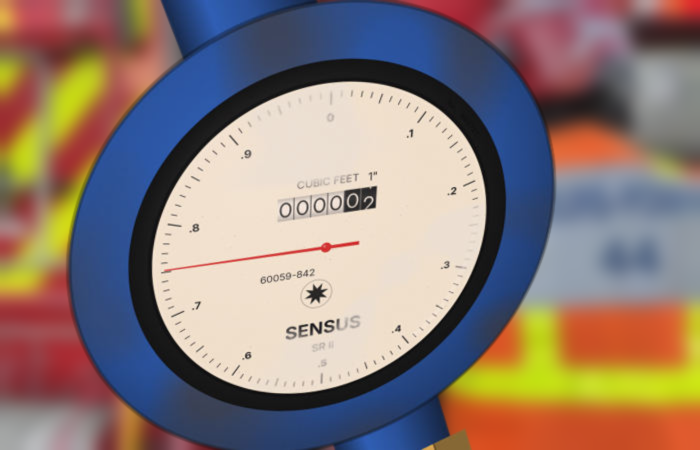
**1.75** ft³
